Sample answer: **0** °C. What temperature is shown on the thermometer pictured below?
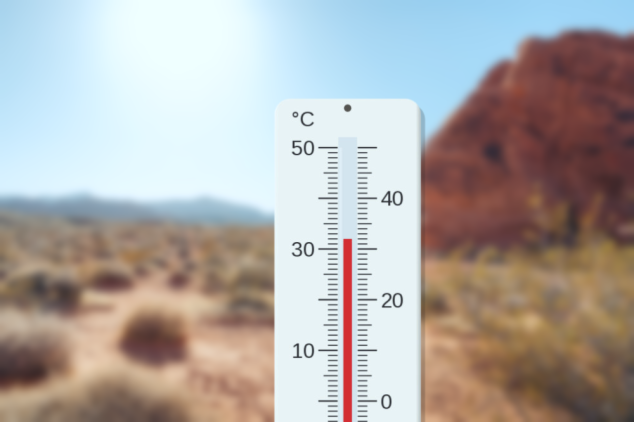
**32** °C
